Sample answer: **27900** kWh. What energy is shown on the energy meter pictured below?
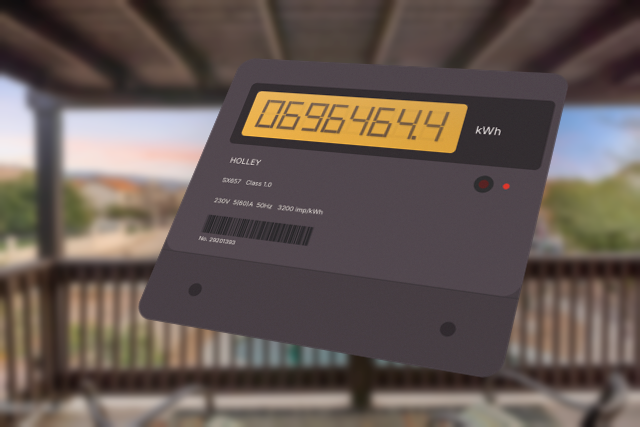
**696464.4** kWh
